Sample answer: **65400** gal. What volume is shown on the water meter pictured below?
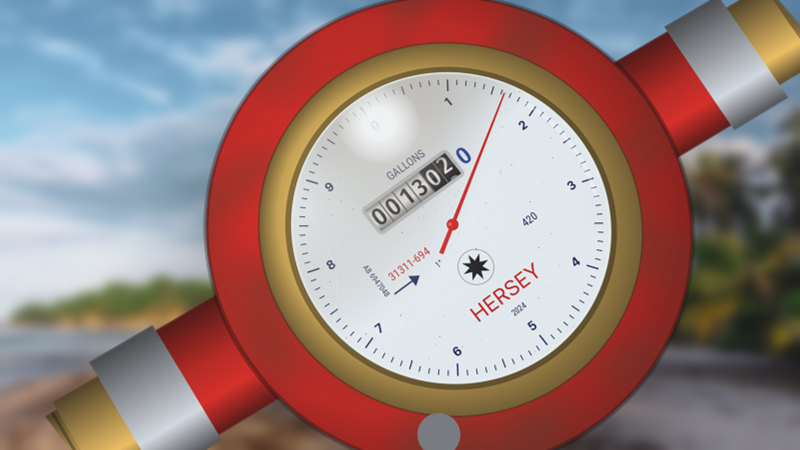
**13021.6** gal
